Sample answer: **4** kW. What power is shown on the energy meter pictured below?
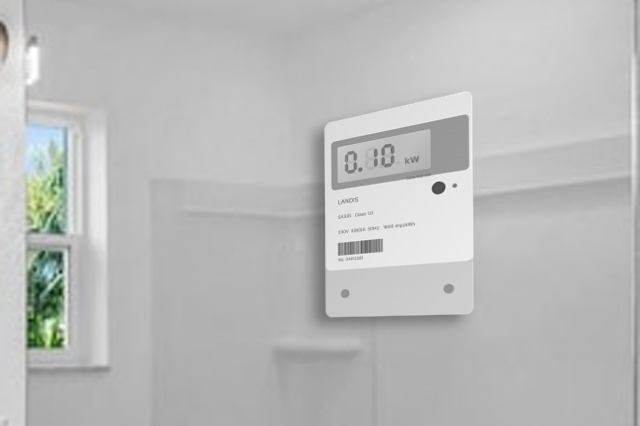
**0.10** kW
